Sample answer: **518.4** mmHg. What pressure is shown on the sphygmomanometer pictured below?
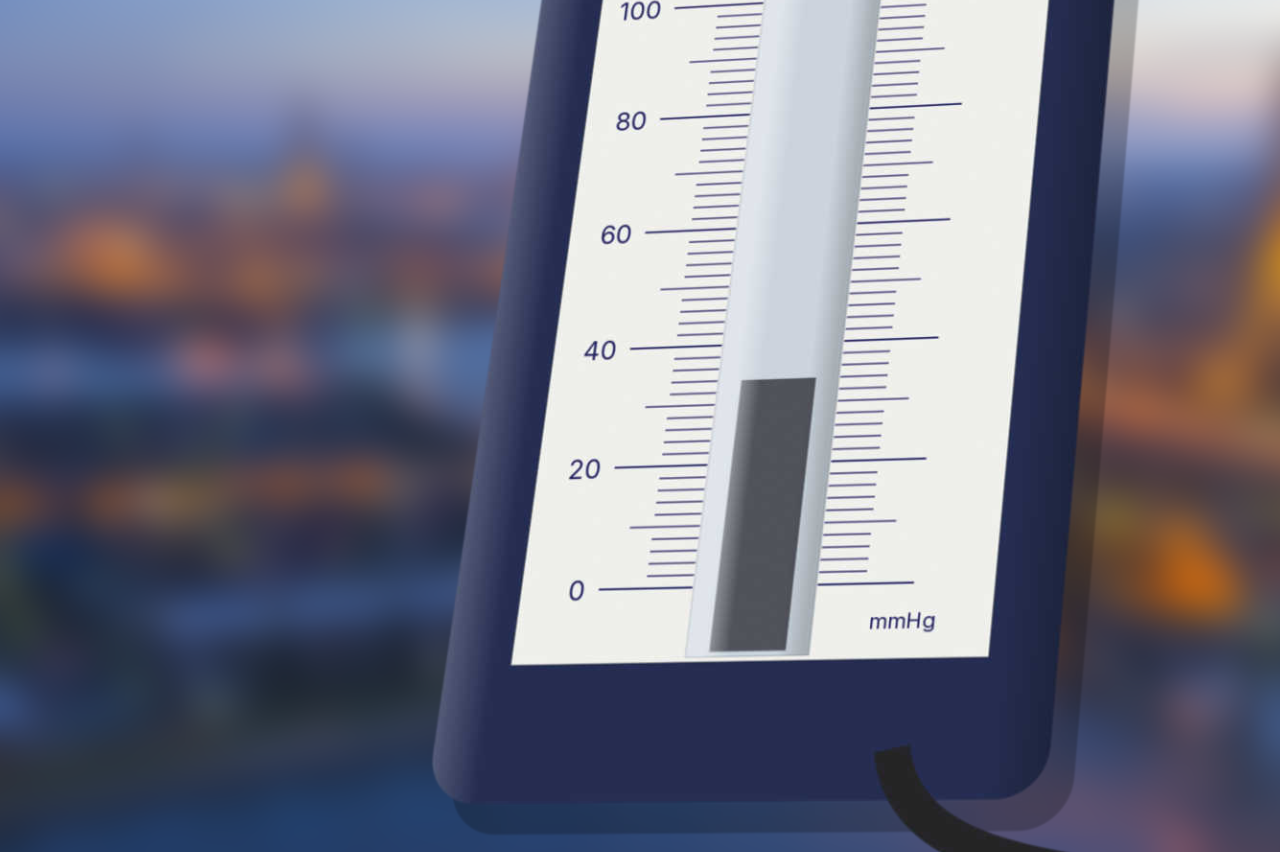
**34** mmHg
